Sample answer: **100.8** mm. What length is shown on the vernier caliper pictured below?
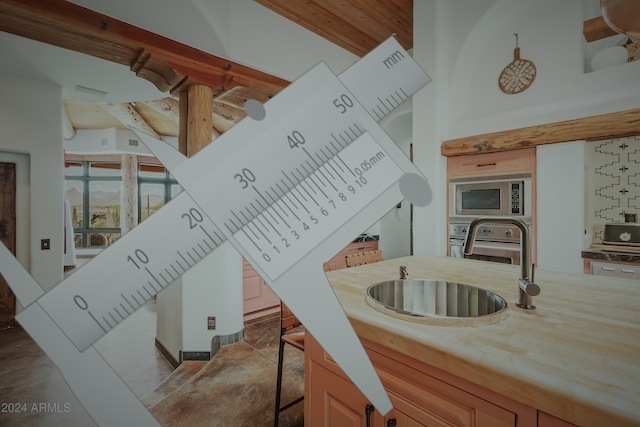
**24.4** mm
